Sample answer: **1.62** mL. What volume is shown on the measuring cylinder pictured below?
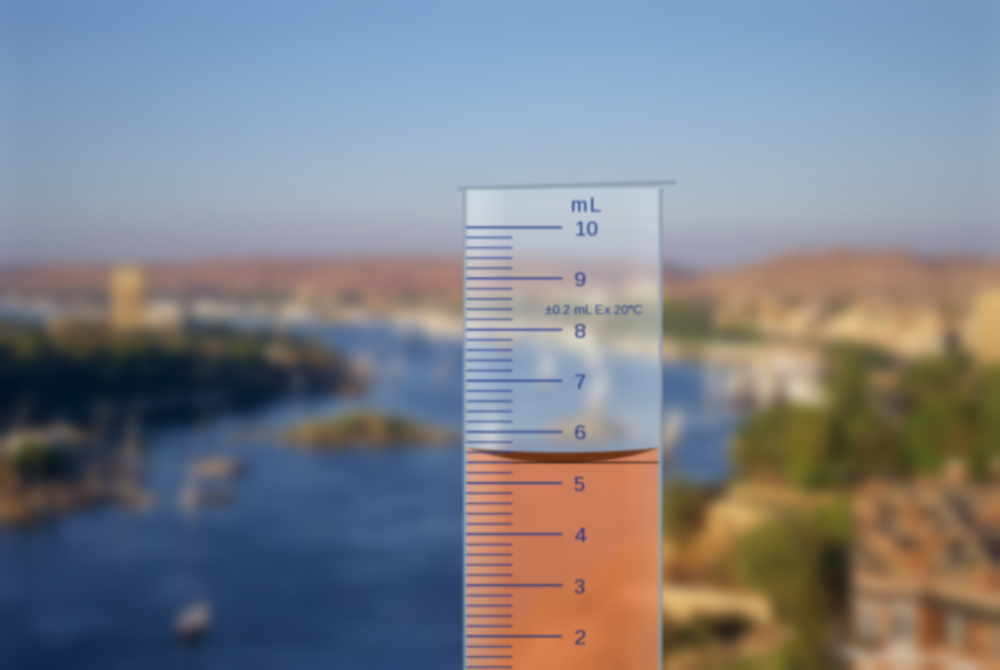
**5.4** mL
